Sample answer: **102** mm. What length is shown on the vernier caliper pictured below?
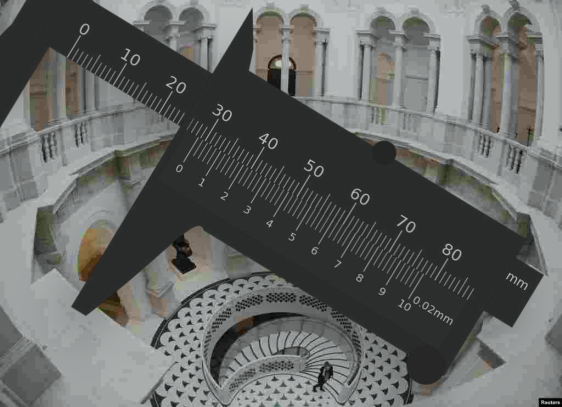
**28.6** mm
